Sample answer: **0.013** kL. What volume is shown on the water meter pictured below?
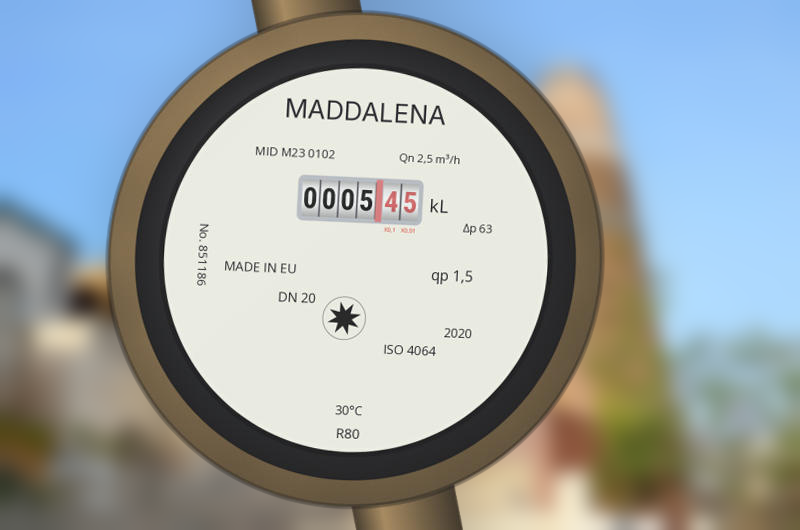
**5.45** kL
